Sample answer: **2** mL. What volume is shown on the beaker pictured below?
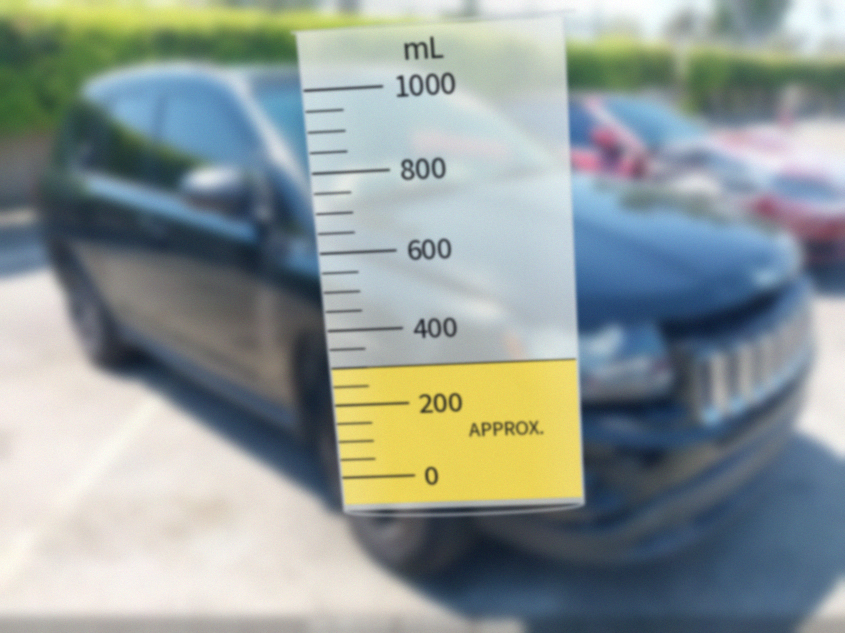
**300** mL
